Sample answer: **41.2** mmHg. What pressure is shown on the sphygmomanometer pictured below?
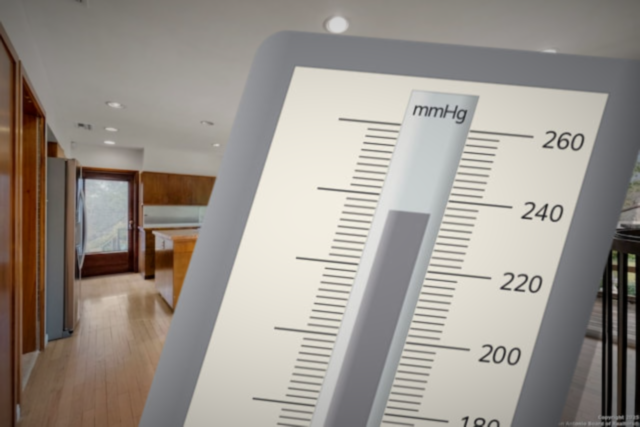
**236** mmHg
